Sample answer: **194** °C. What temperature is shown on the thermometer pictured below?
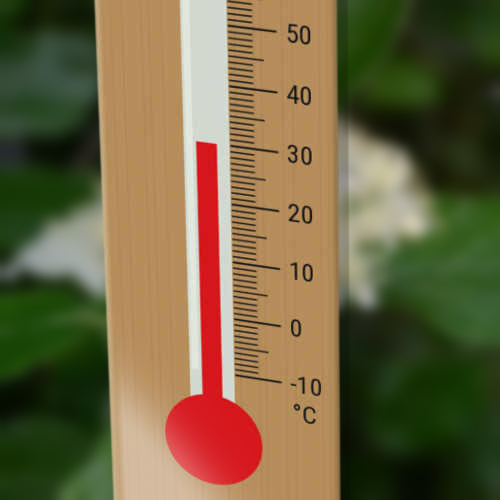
**30** °C
